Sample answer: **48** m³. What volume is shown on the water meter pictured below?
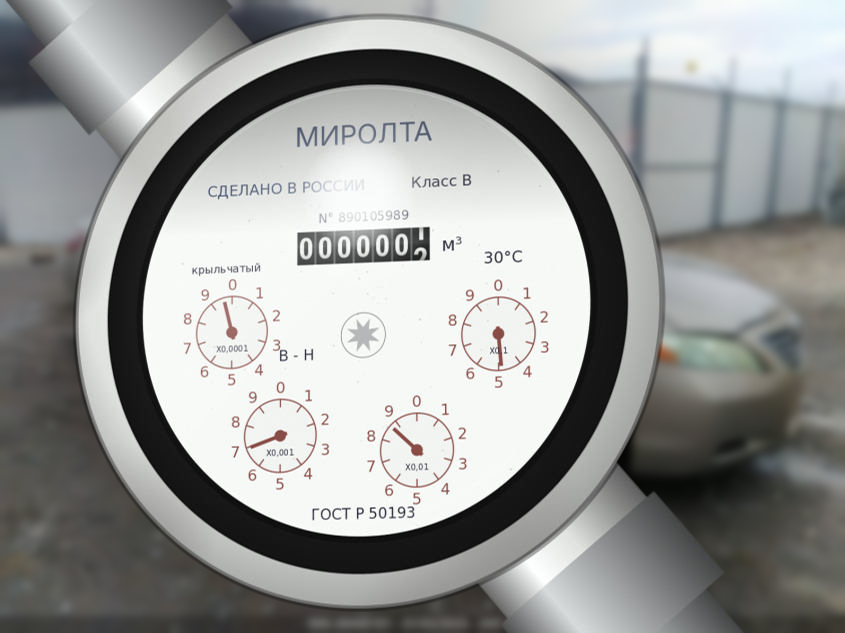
**1.4869** m³
